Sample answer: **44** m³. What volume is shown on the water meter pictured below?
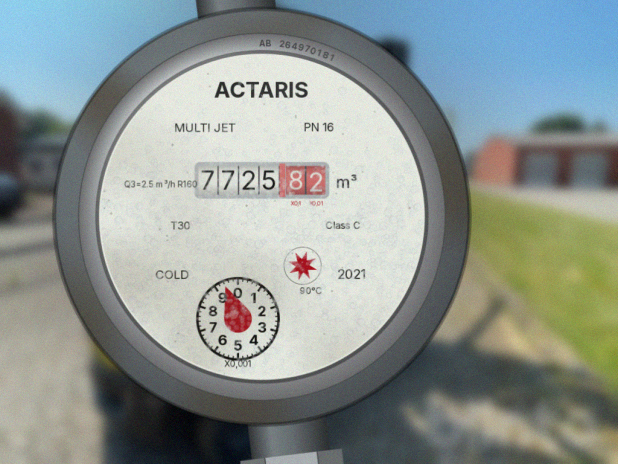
**7725.819** m³
